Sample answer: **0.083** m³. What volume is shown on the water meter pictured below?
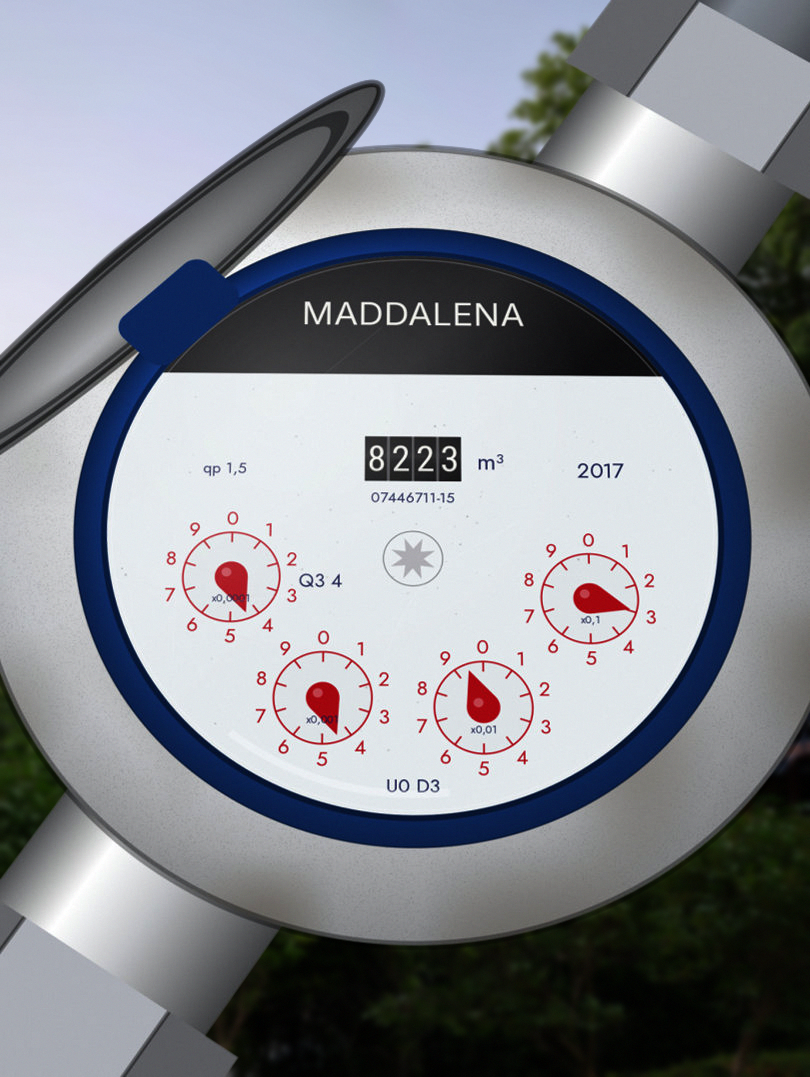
**8223.2944** m³
